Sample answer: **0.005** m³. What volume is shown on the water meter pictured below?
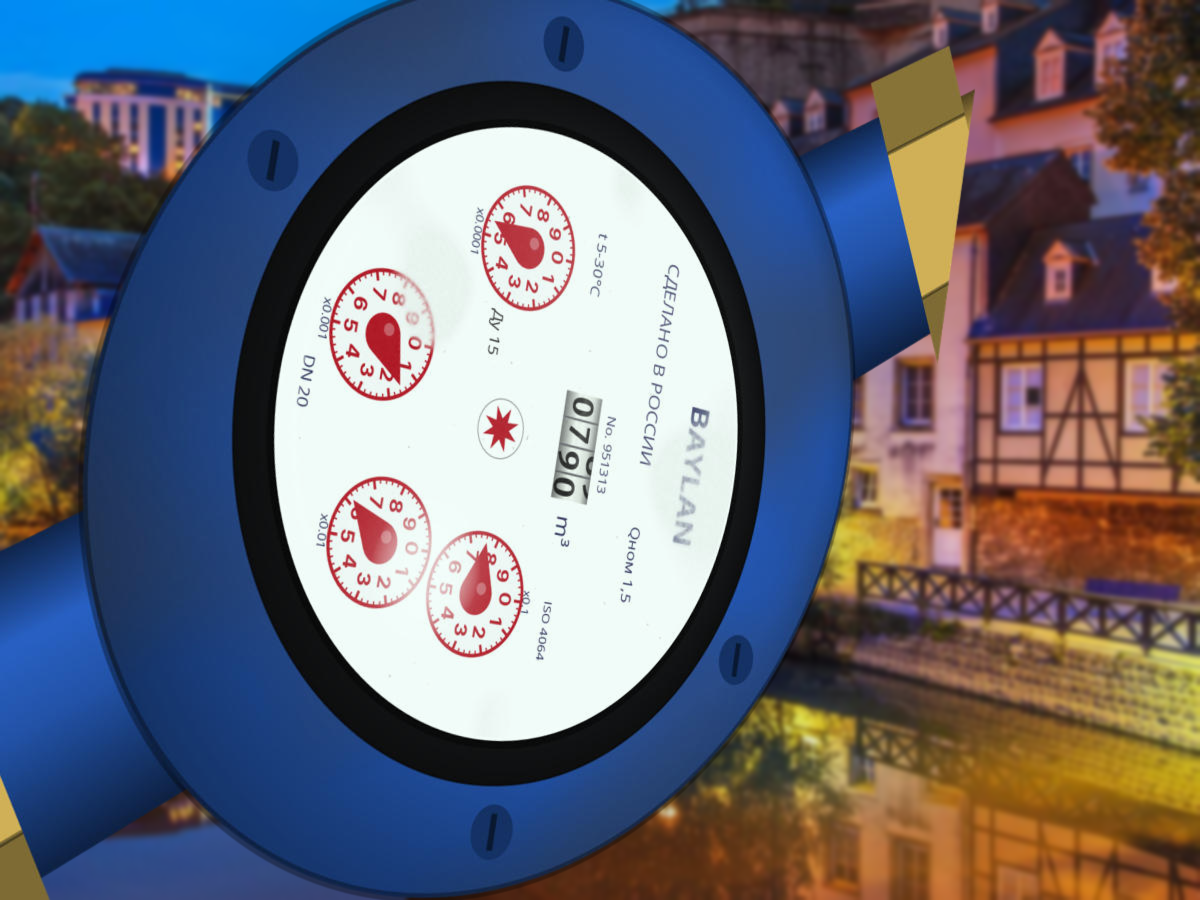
**789.7615** m³
